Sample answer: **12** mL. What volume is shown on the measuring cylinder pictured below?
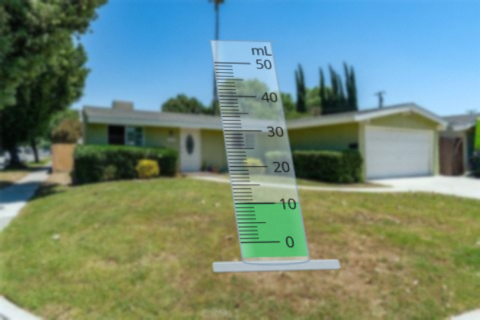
**10** mL
